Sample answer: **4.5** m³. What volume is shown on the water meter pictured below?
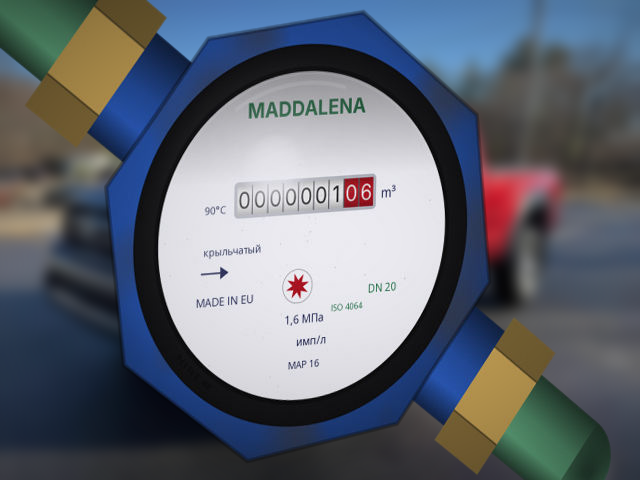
**1.06** m³
